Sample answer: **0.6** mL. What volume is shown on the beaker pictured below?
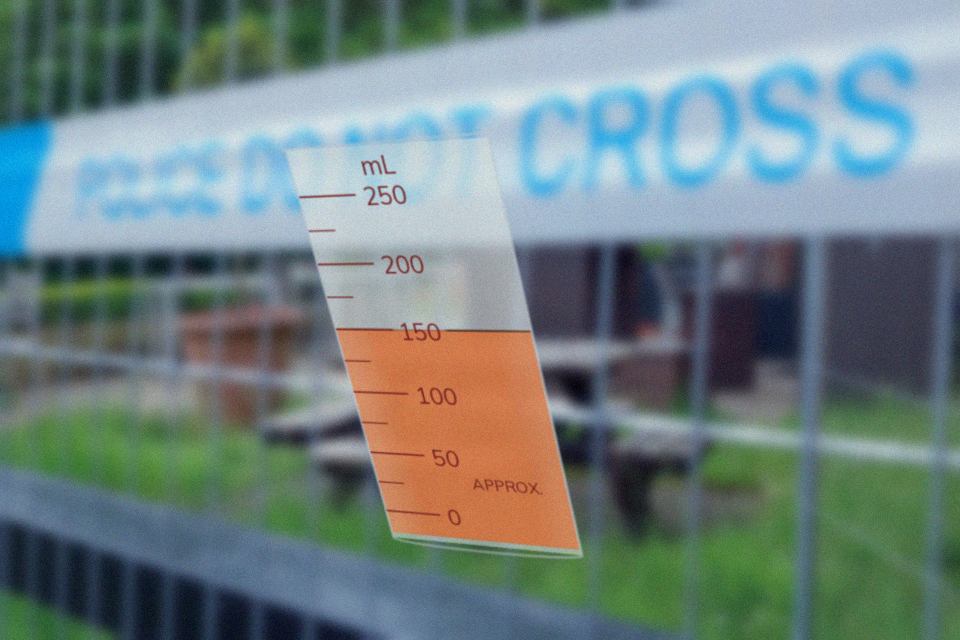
**150** mL
